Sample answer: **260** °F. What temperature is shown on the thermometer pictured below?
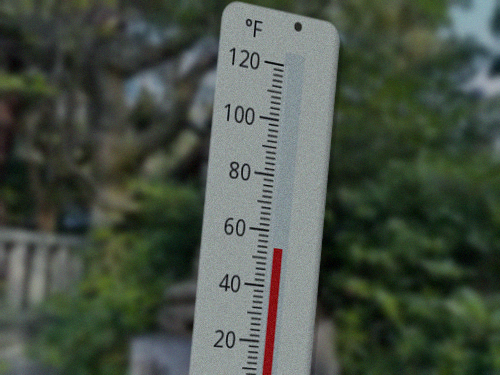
**54** °F
